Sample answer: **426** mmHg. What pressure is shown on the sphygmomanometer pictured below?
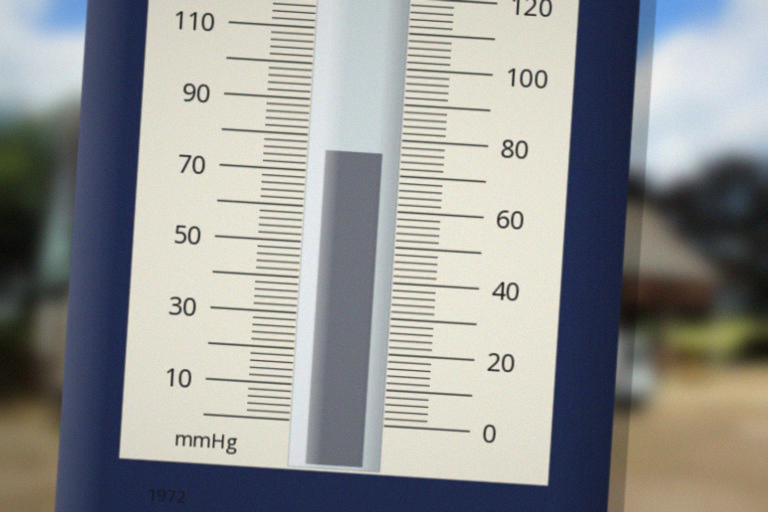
**76** mmHg
